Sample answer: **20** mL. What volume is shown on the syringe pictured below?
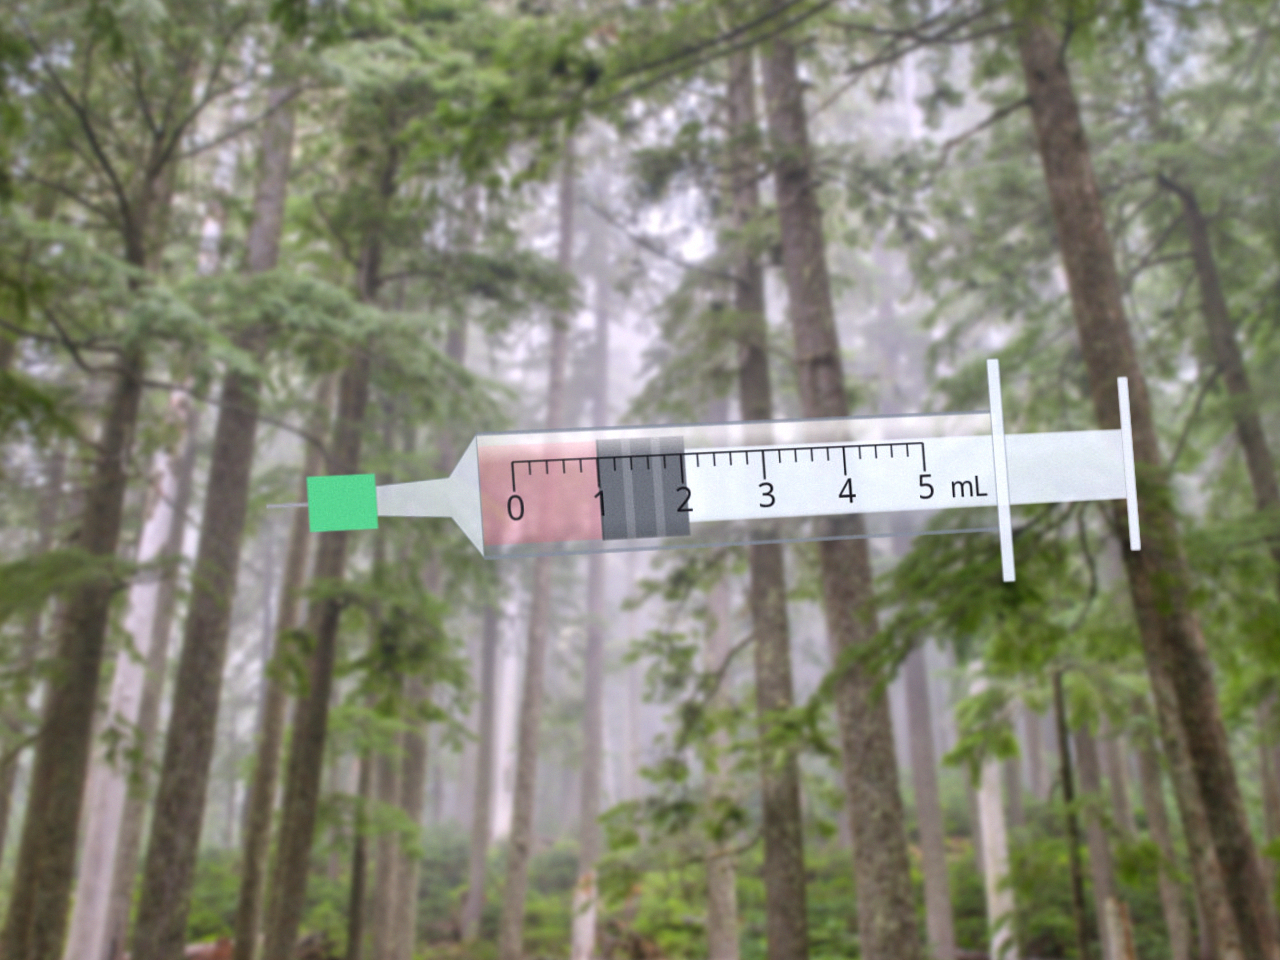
**1** mL
